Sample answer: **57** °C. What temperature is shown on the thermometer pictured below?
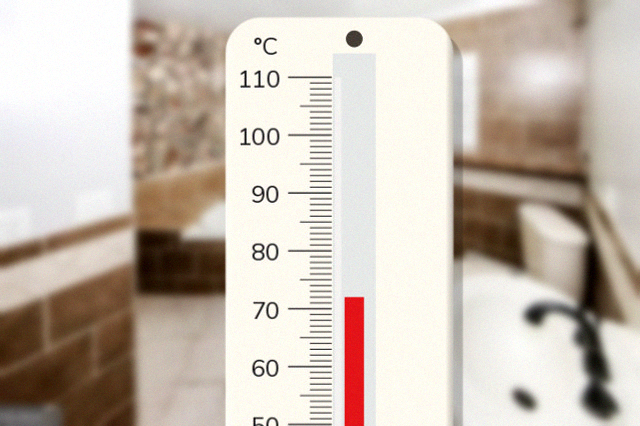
**72** °C
